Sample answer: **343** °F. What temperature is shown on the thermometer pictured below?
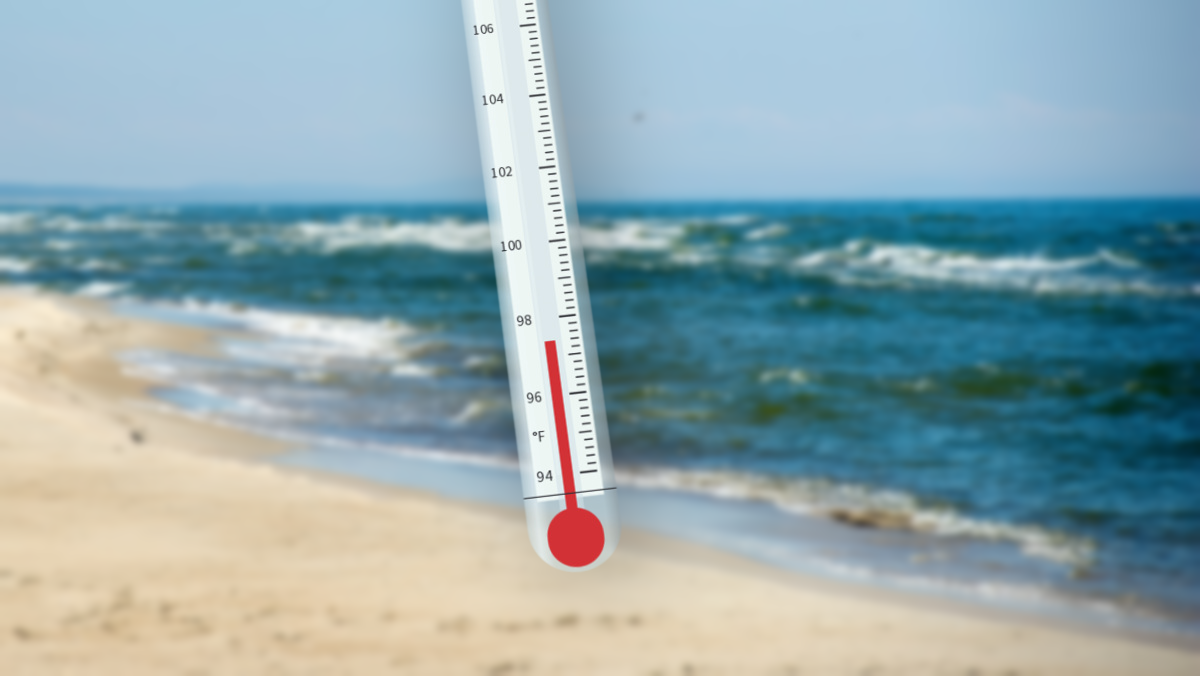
**97.4** °F
